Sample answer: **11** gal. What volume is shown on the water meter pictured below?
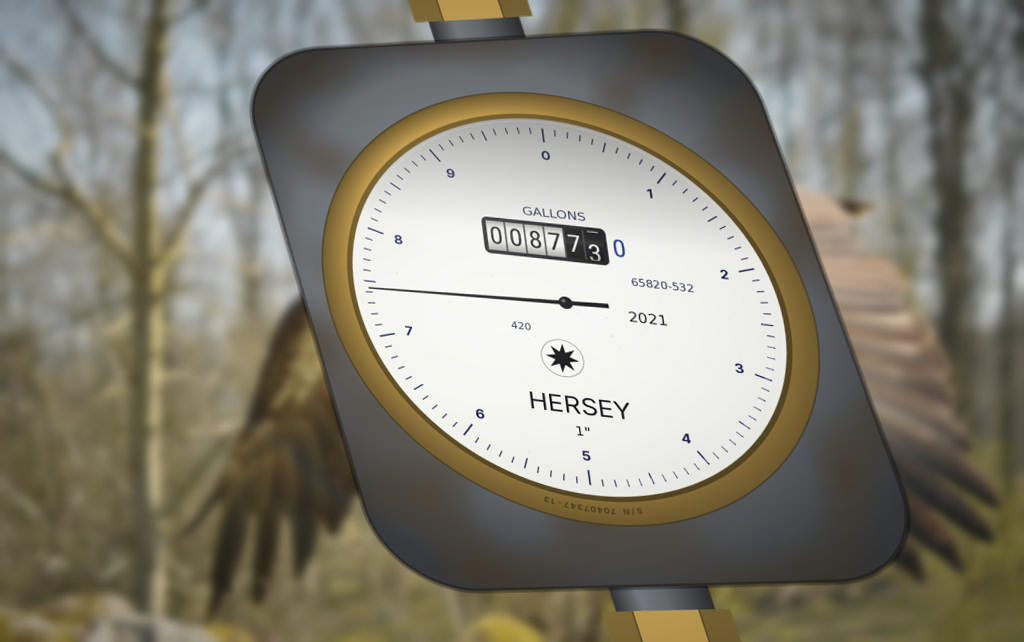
**87727.4** gal
